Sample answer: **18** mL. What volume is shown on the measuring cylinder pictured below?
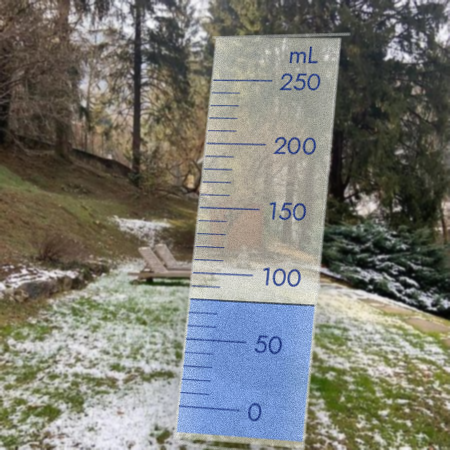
**80** mL
